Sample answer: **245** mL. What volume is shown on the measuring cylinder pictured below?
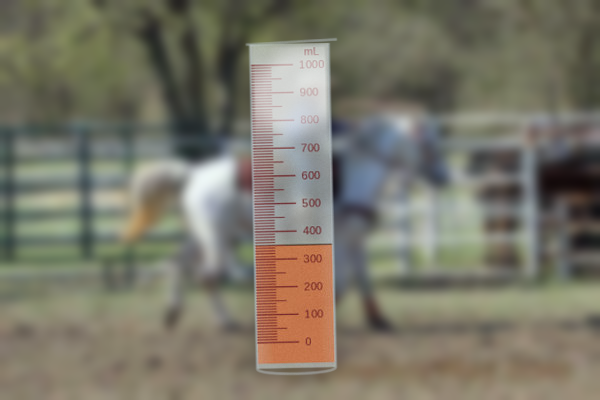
**350** mL
